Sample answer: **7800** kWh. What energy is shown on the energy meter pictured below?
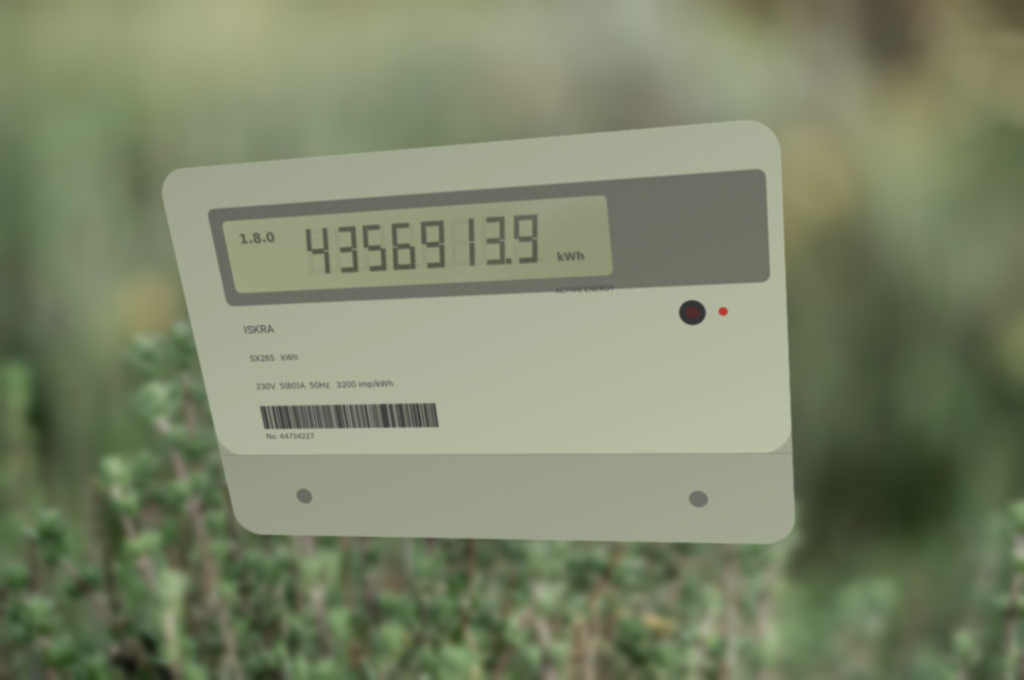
**4356913.9** kWh
